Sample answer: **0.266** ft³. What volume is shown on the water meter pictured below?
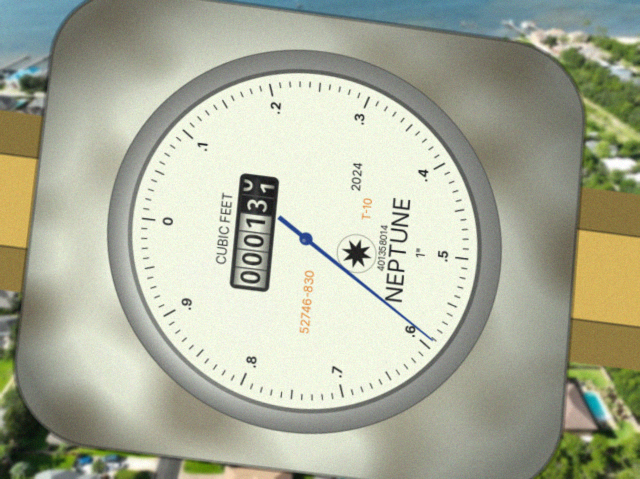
**130.59** ft³
